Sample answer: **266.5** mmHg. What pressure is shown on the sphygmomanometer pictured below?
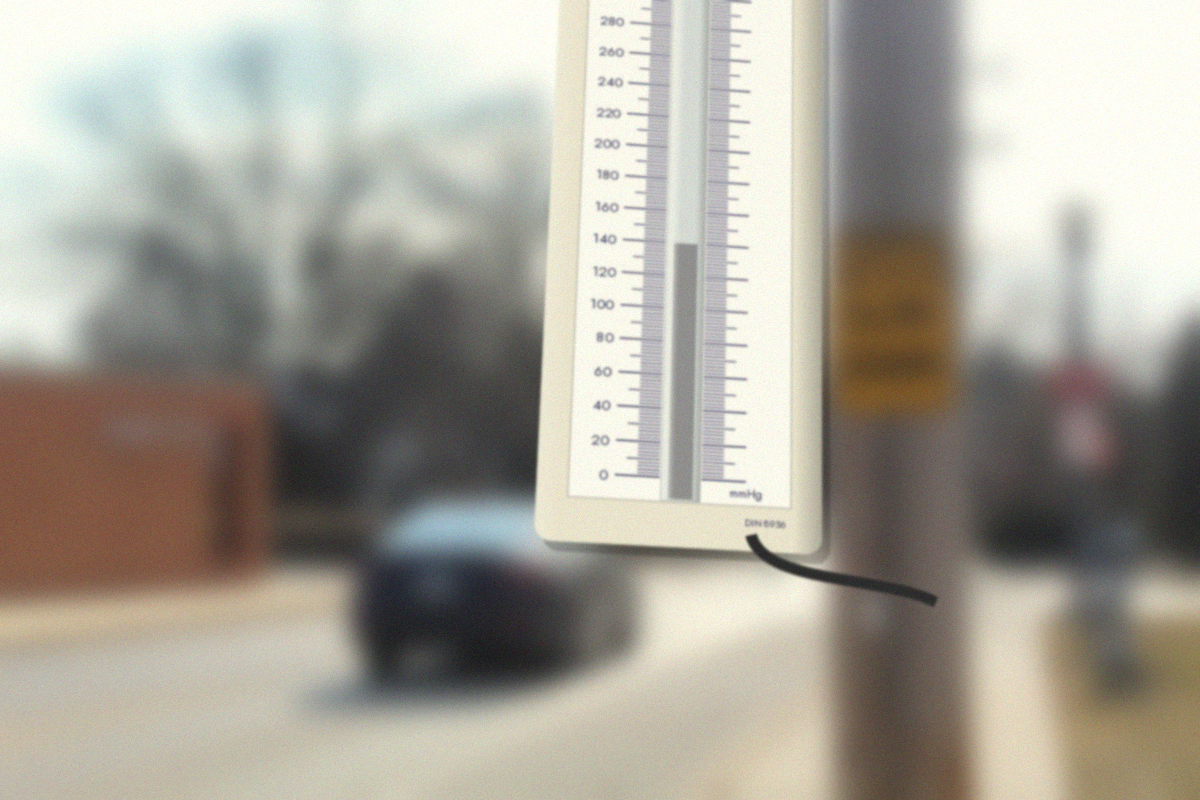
**140** mmHg
